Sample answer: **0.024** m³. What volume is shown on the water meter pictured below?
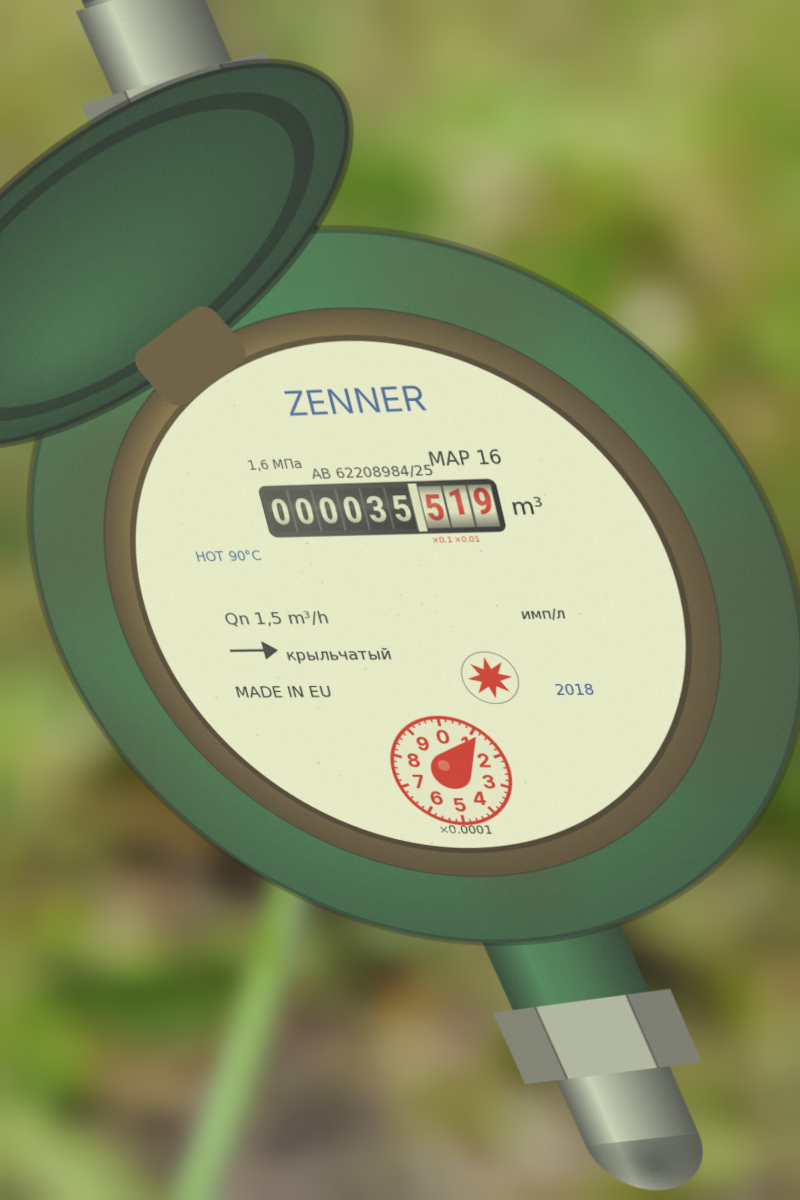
**35.5191** m³
